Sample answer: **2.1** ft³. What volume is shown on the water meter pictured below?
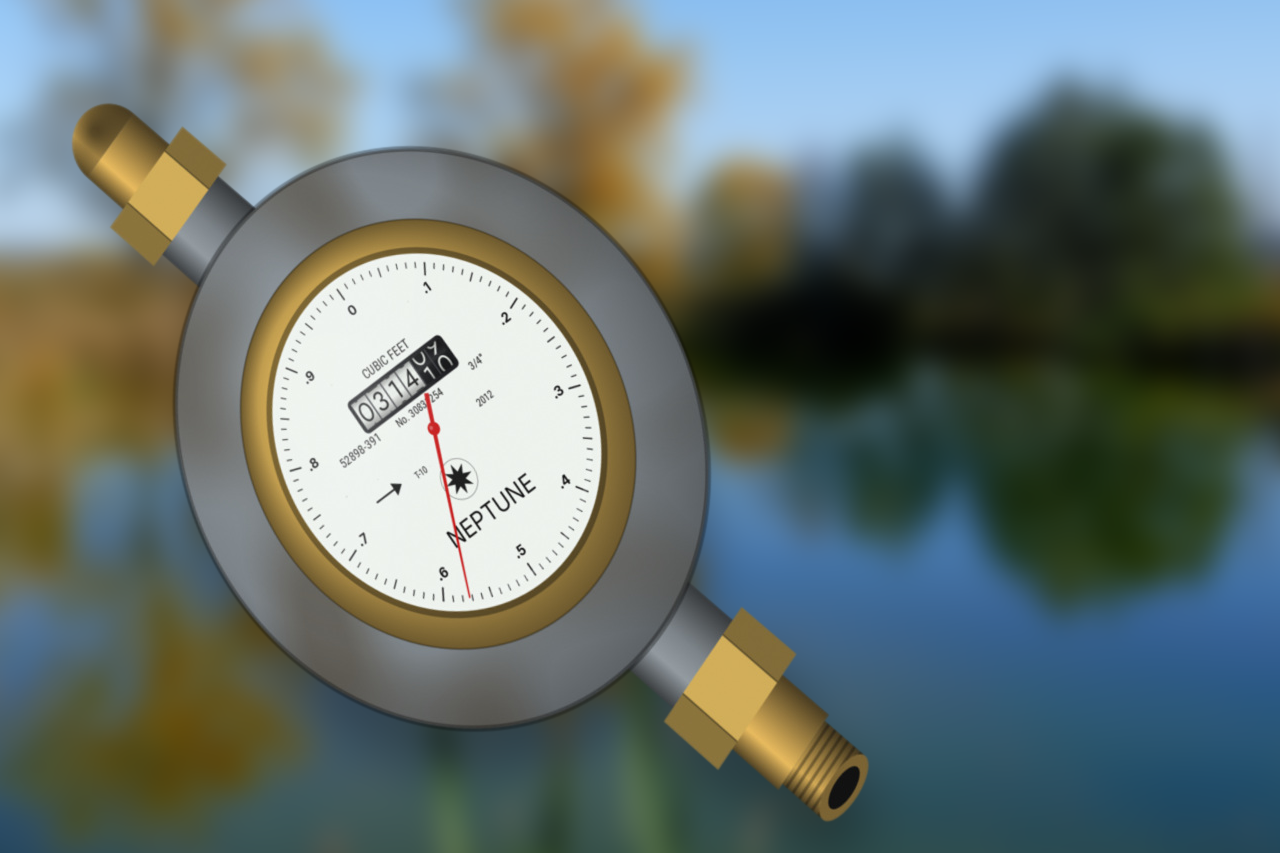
**31409.57** ft³
